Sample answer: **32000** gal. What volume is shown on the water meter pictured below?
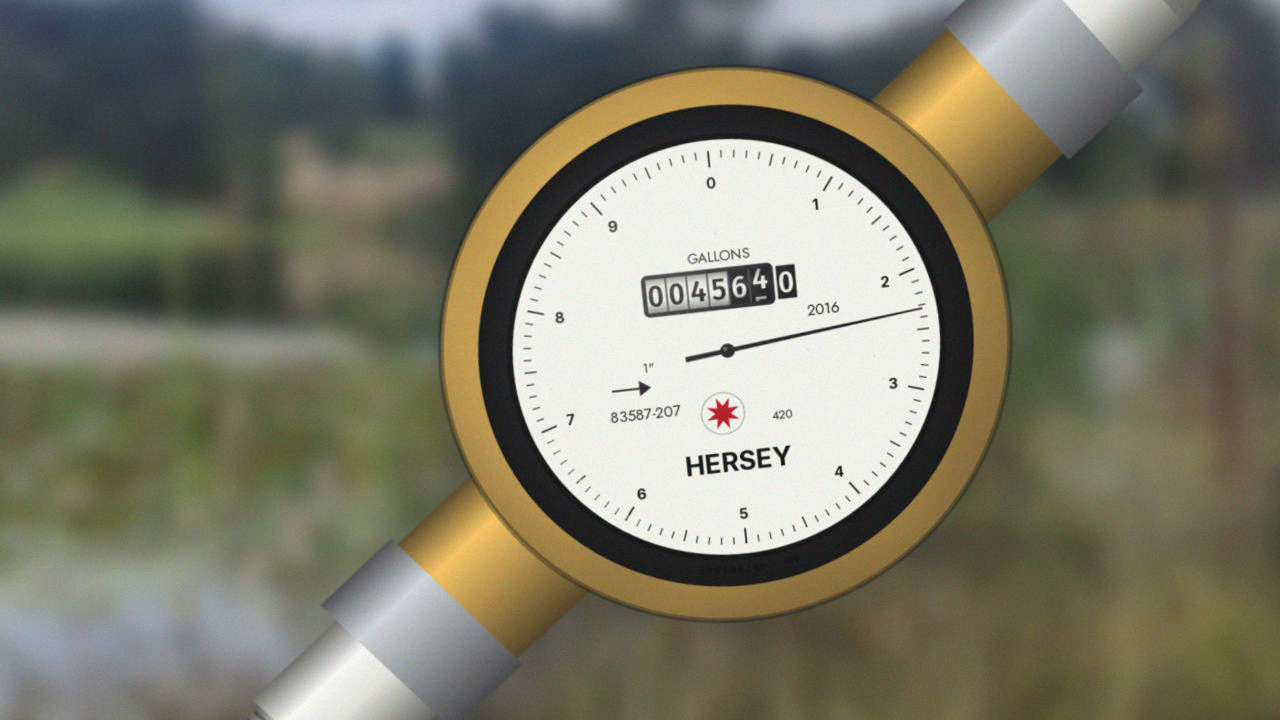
**45642.3** gal
